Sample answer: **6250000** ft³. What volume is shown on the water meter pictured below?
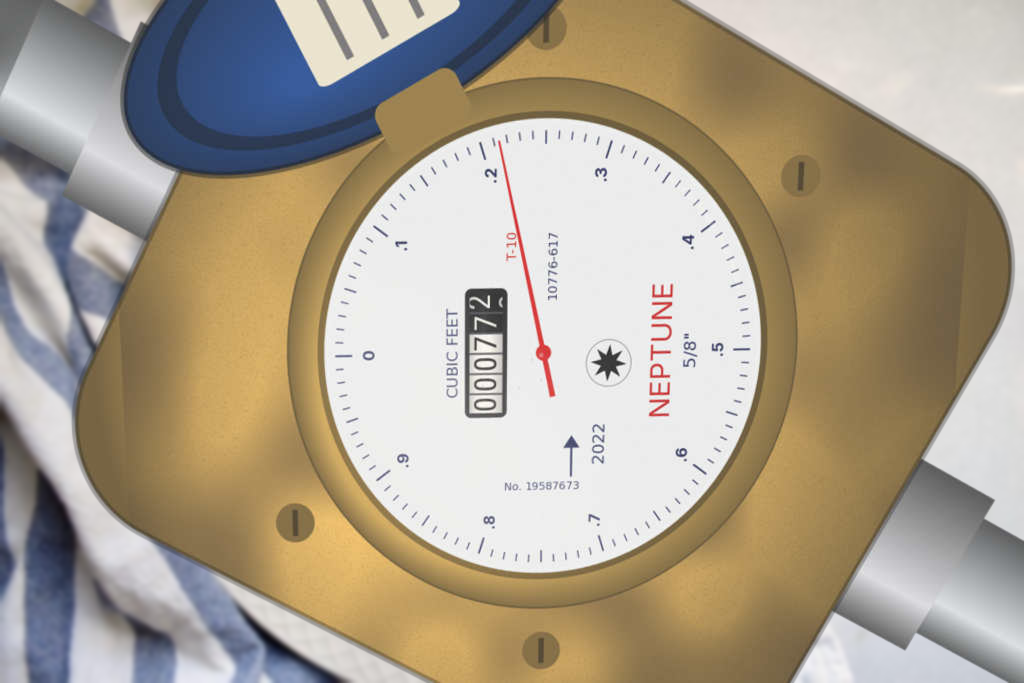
**772.21** ft³
